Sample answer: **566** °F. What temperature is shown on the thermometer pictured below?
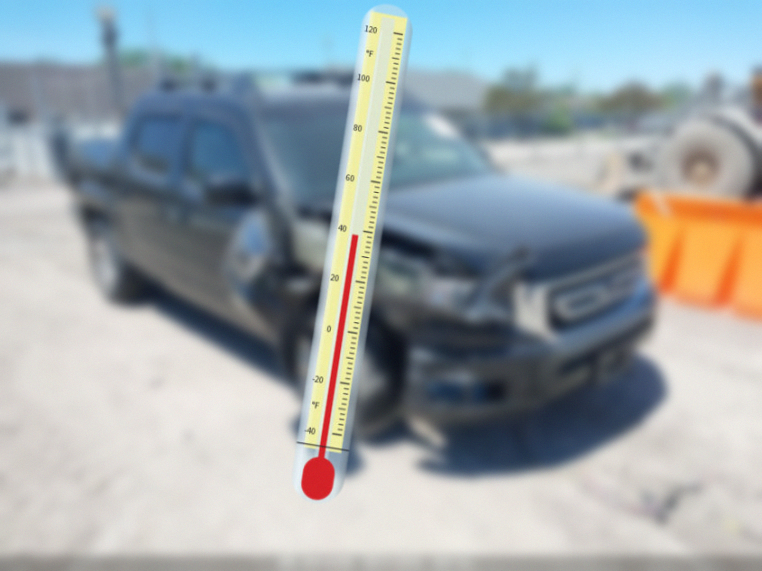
**38** °F
